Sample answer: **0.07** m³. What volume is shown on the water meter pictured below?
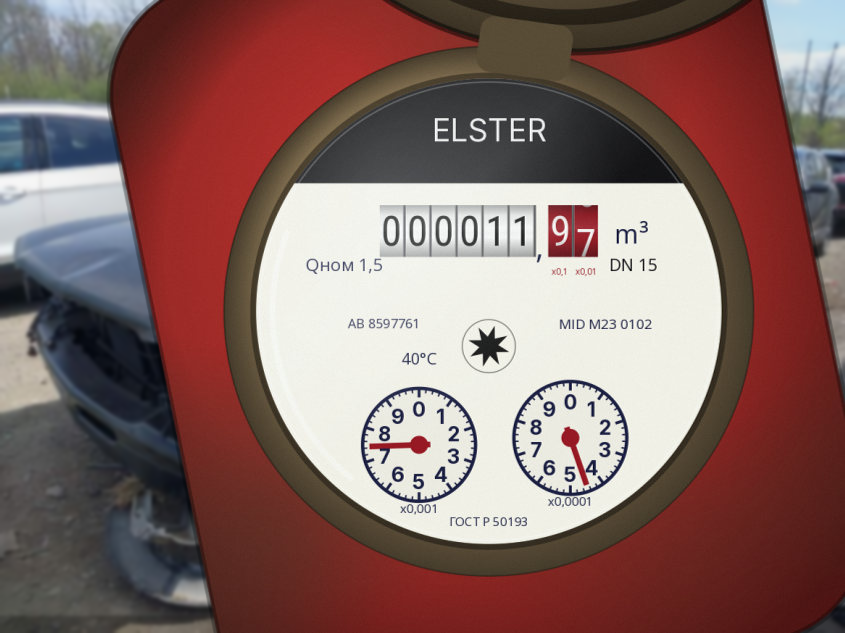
**11.9674** m³
